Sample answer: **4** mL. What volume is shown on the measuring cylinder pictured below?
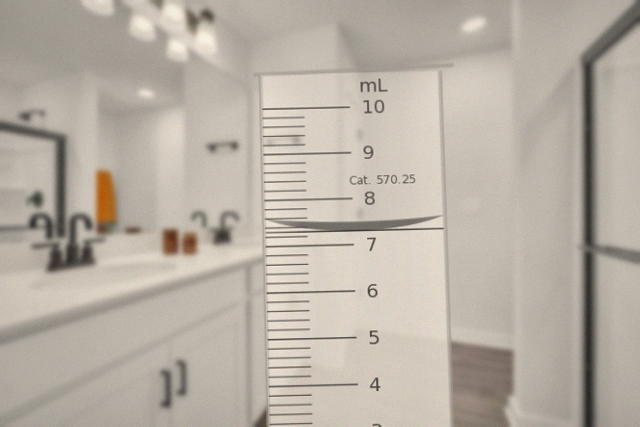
**7.3** mL
